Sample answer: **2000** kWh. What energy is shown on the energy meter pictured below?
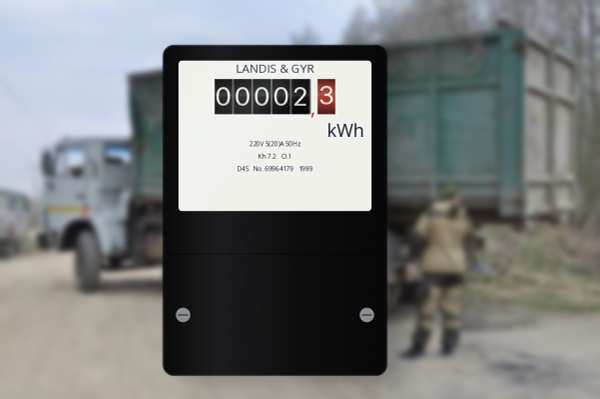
**2.3** kWh
